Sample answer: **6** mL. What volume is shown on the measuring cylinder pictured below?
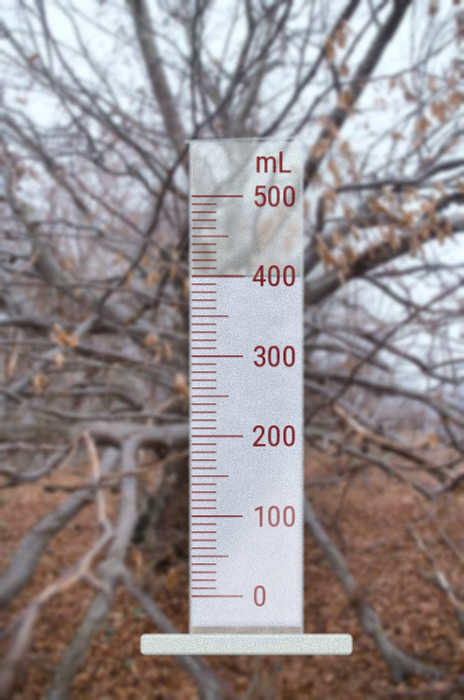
**400** mL
